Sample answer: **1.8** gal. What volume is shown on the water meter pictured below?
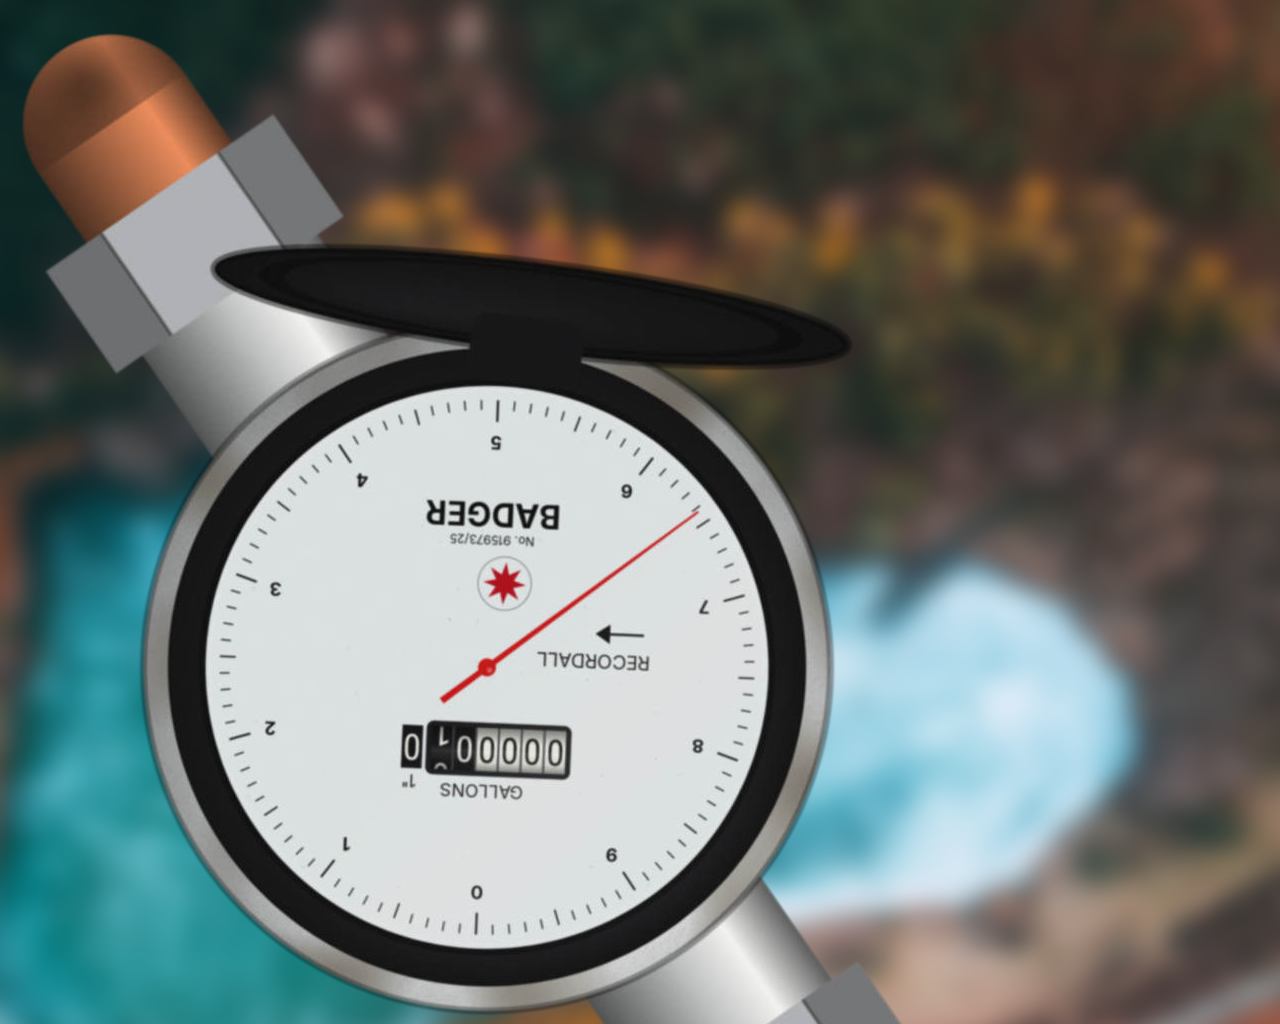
**6.4** gal
